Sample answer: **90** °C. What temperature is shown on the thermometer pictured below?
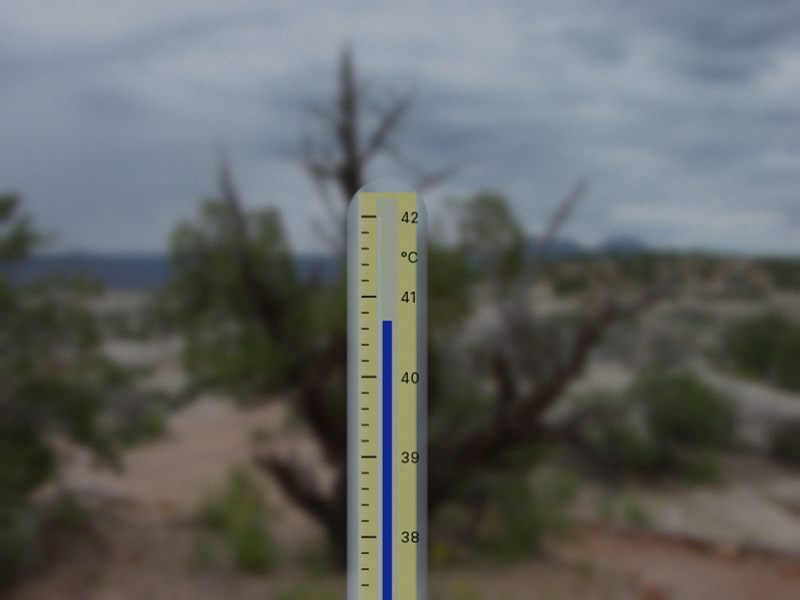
**40.7** °C
